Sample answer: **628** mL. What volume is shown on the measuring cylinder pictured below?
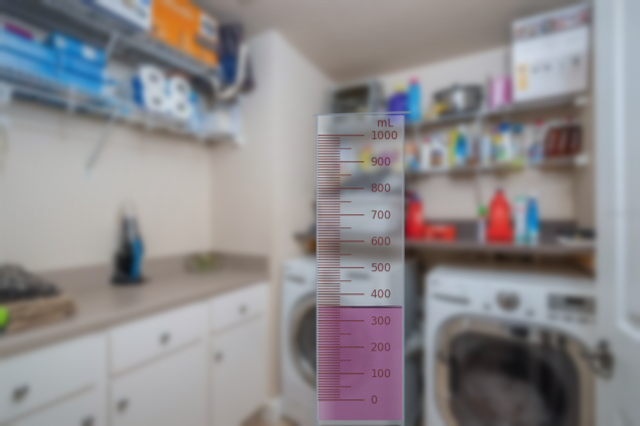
**350** mL
